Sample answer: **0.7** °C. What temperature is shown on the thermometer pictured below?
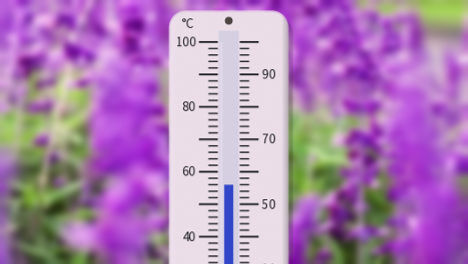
**56** °C
